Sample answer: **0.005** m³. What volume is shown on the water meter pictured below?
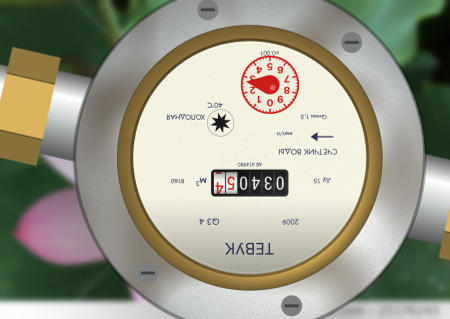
**340.542** m³
